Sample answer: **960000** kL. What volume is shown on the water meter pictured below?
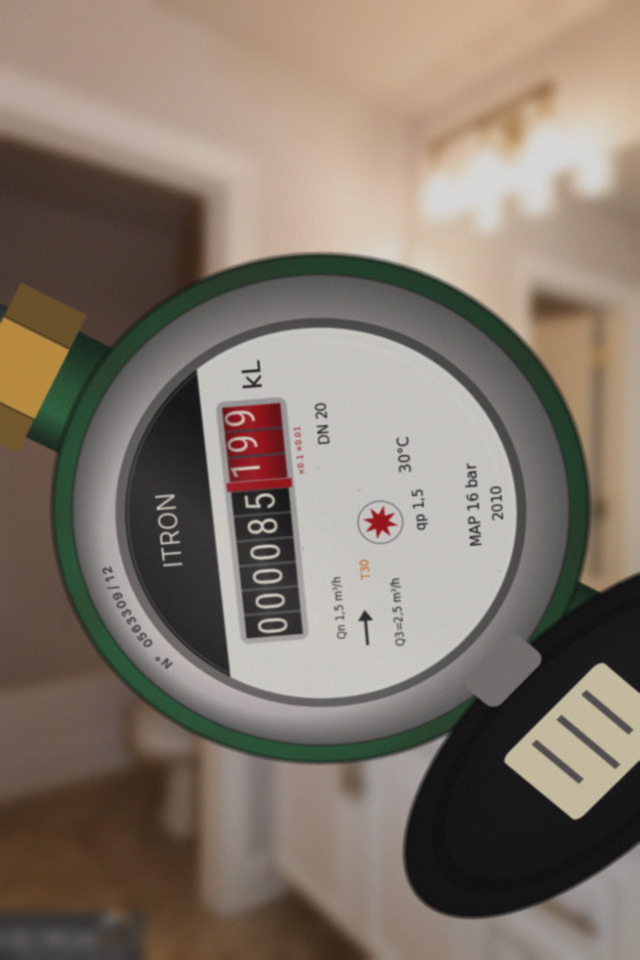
**85.199** kL
